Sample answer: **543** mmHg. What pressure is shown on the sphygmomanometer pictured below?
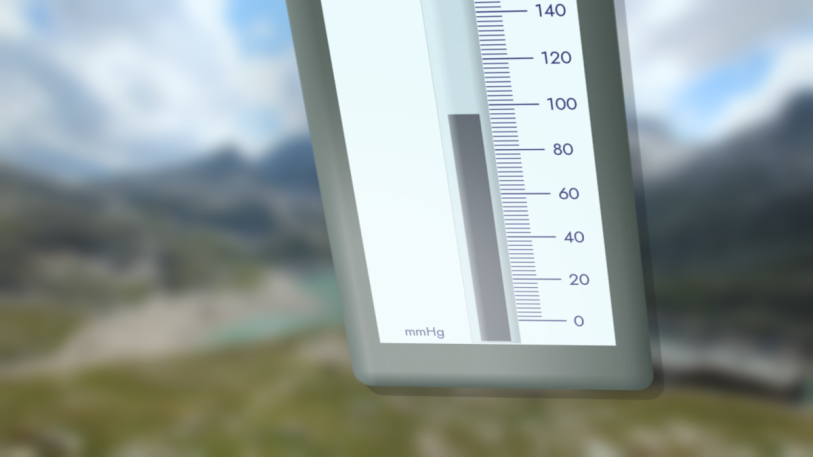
**96** mmHg
